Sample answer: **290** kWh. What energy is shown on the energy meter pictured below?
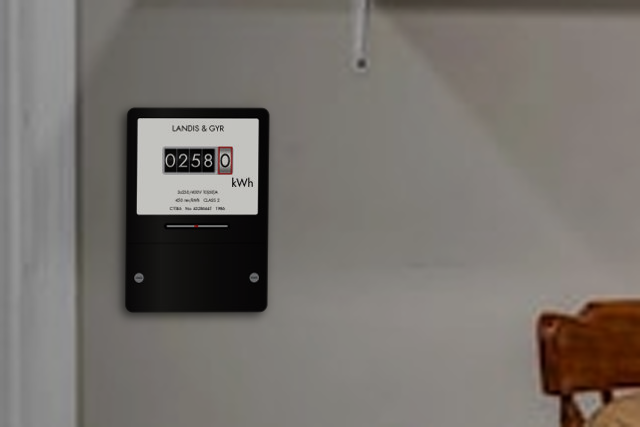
**258.0** kWh
